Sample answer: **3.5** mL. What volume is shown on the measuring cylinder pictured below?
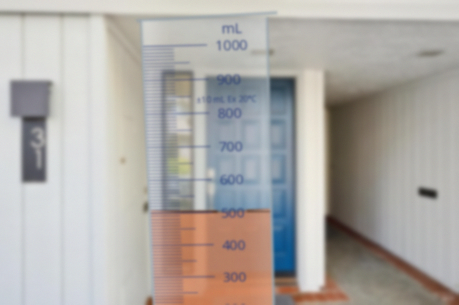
**500** mL
